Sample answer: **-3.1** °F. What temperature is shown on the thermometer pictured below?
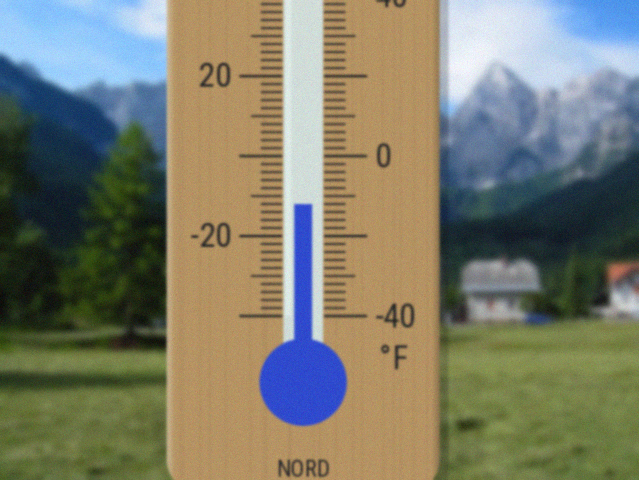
**-12** °F
